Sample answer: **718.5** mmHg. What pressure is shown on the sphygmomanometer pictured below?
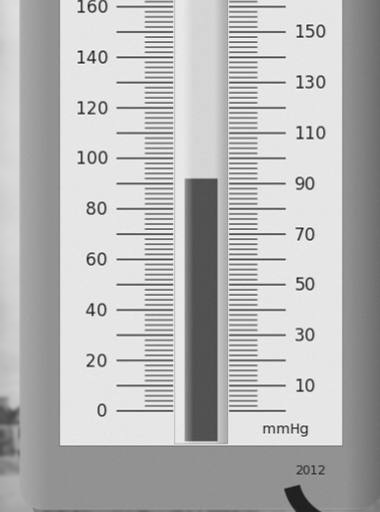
**92** mmHg
